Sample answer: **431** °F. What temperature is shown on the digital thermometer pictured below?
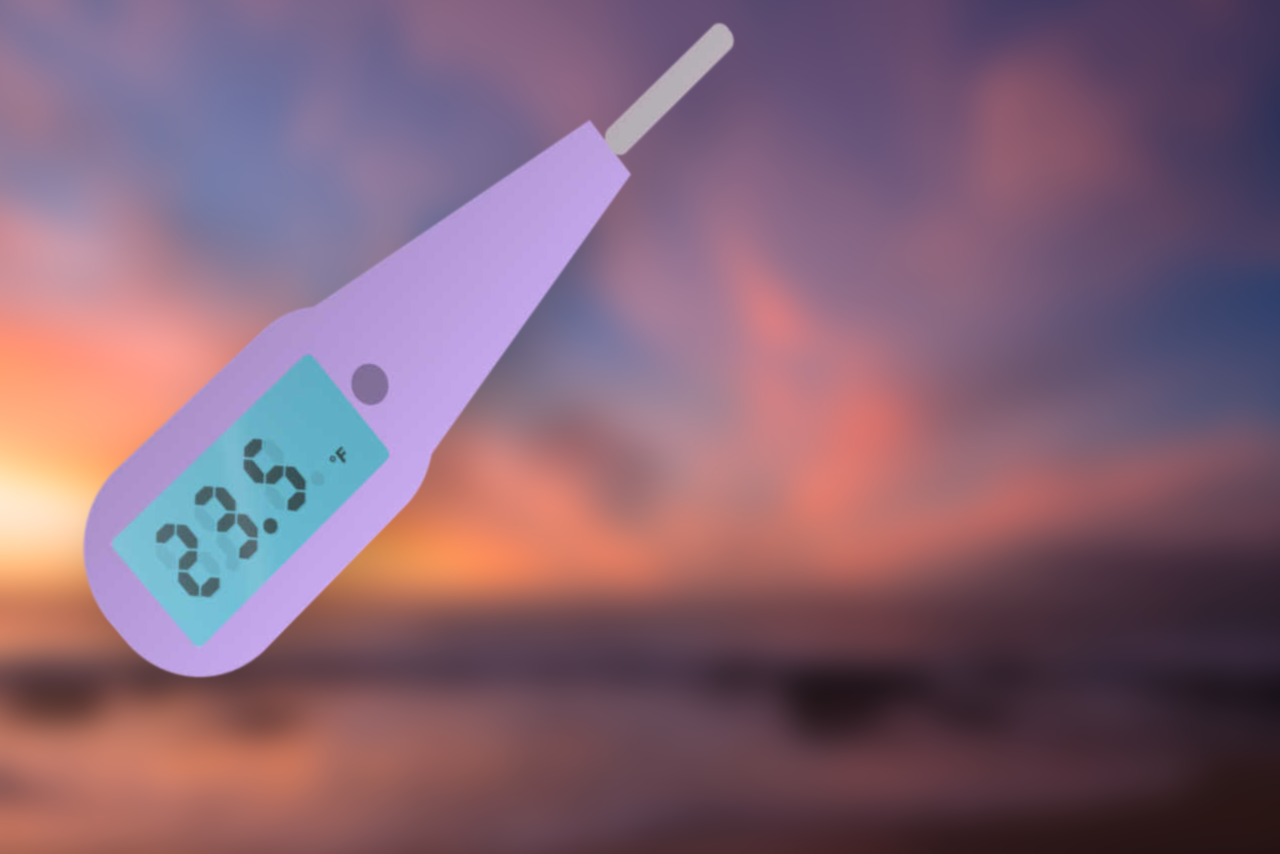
**23.5** °F
